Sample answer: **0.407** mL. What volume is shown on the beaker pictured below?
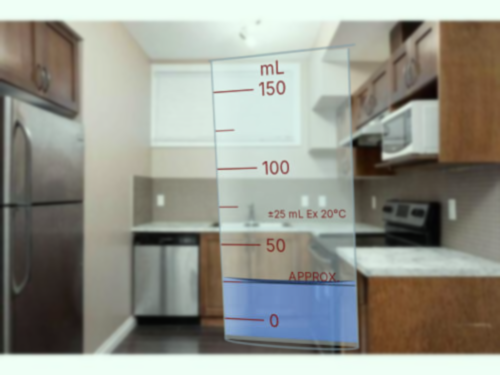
**25** mL
